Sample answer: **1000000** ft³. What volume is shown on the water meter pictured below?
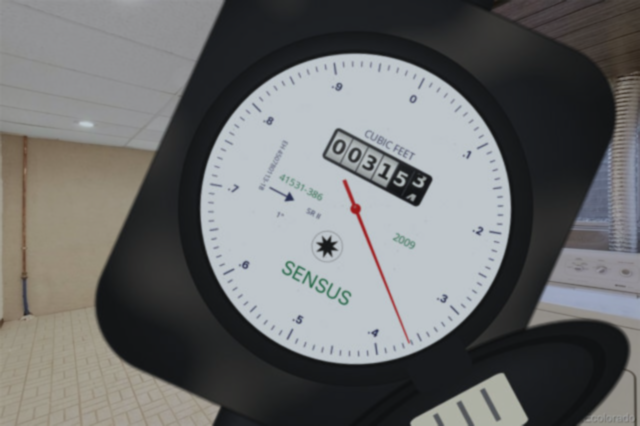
**3153.36** ft³
